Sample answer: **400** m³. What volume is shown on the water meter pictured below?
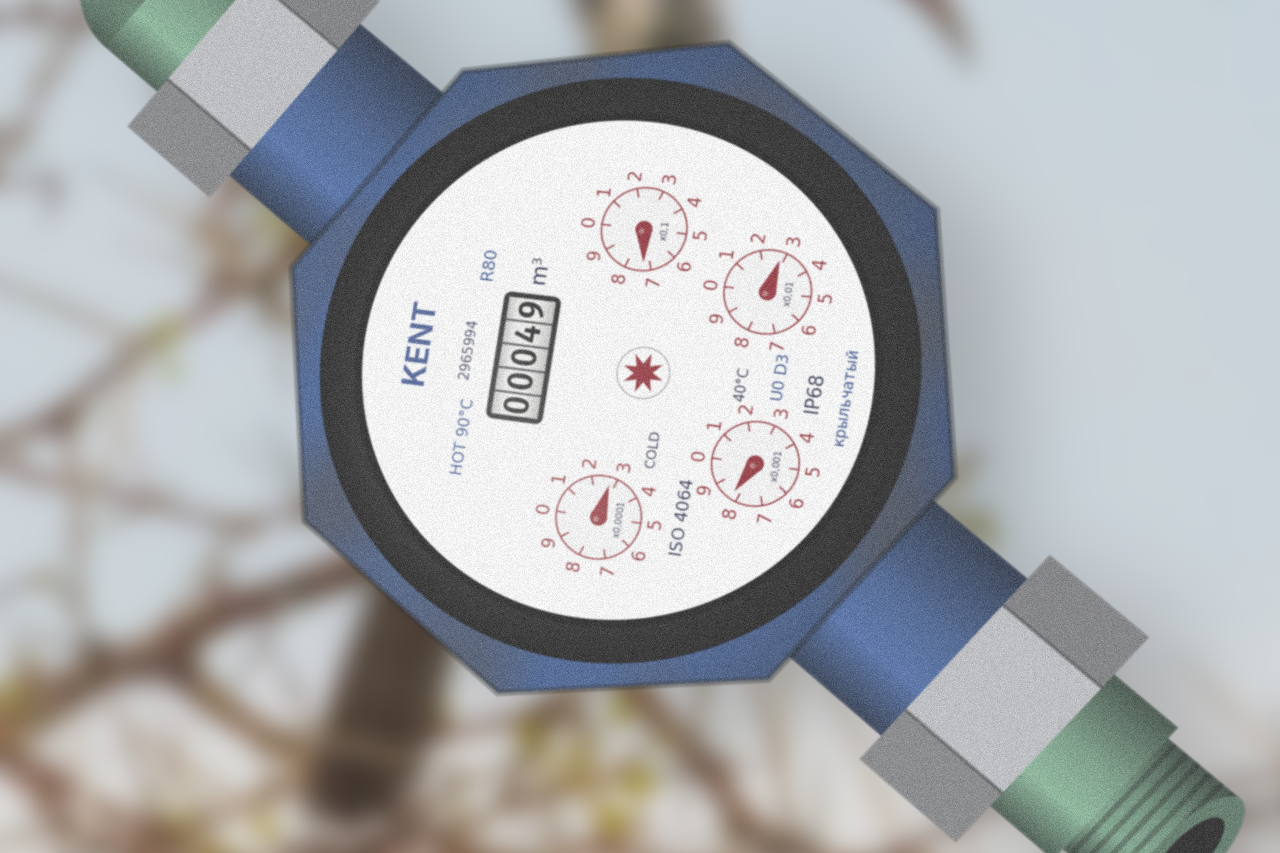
**49.7282** m³
